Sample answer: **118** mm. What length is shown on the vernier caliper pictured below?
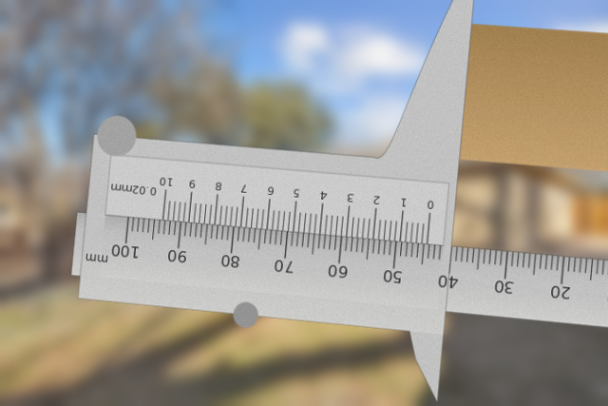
**44.4** mm
